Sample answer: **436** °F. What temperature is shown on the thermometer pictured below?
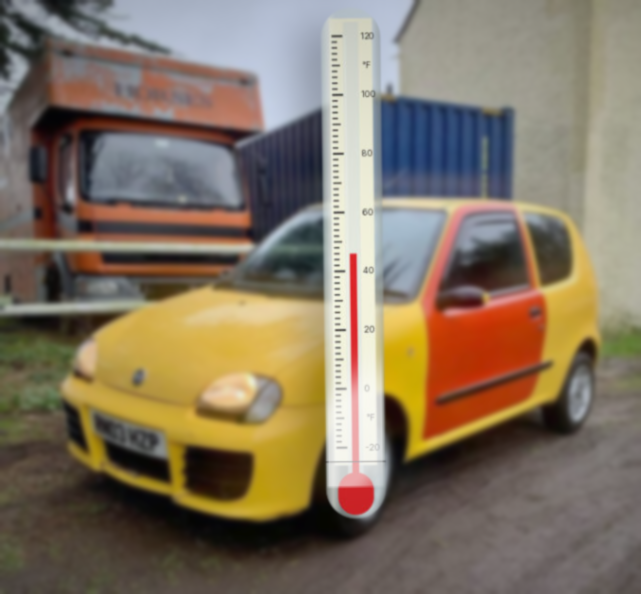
**46** °F
